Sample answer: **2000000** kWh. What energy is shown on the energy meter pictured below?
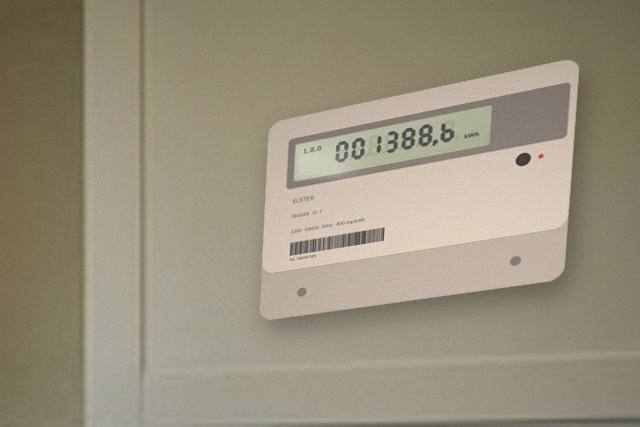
**1388.6** kWh
